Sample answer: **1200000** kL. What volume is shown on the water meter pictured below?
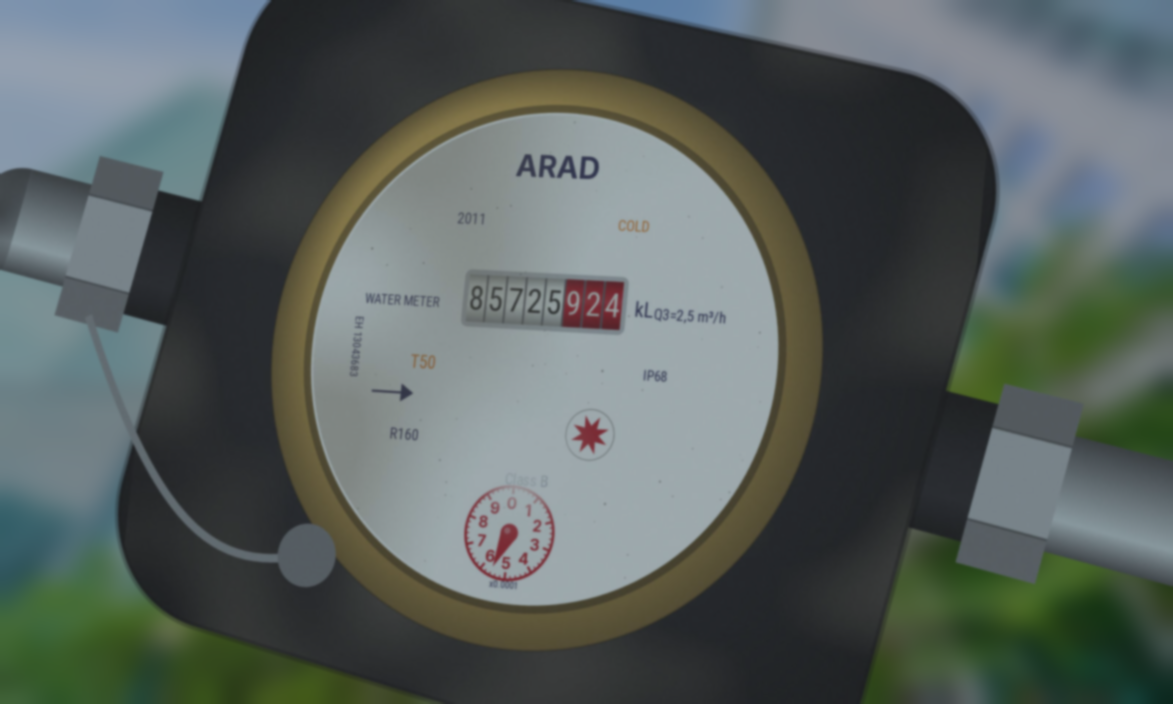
**85725.9245** kL
